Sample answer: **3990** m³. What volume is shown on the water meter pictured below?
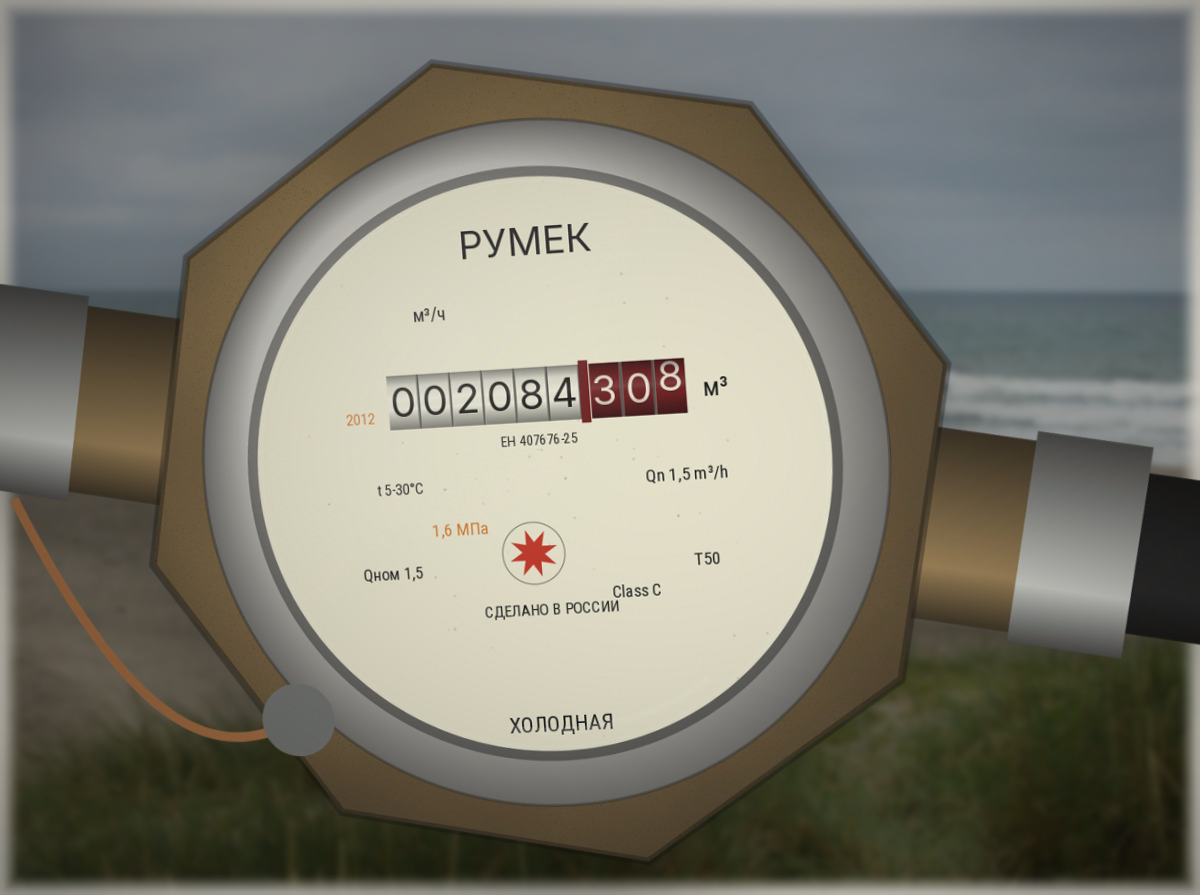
**2084.308** m³
